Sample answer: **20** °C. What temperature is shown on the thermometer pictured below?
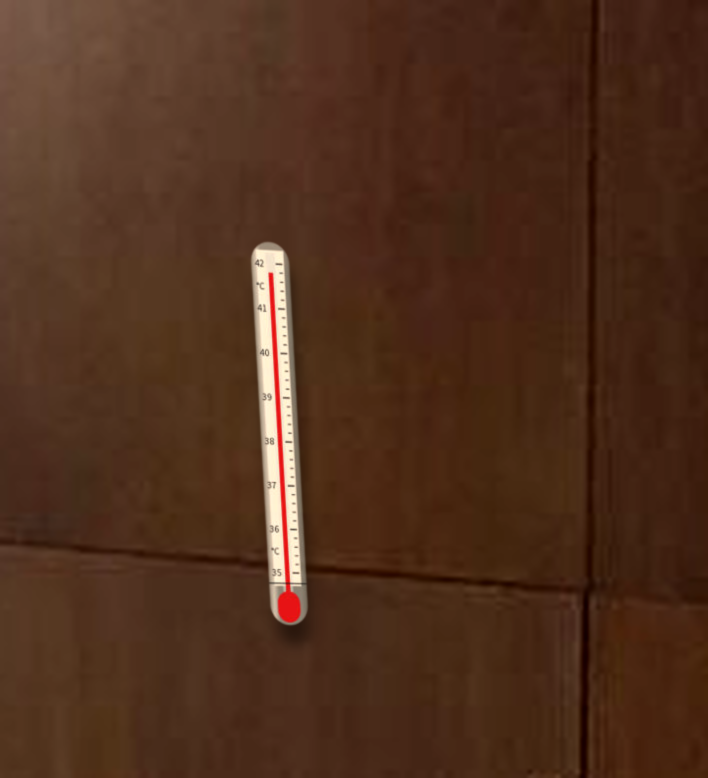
**41.8** °C
